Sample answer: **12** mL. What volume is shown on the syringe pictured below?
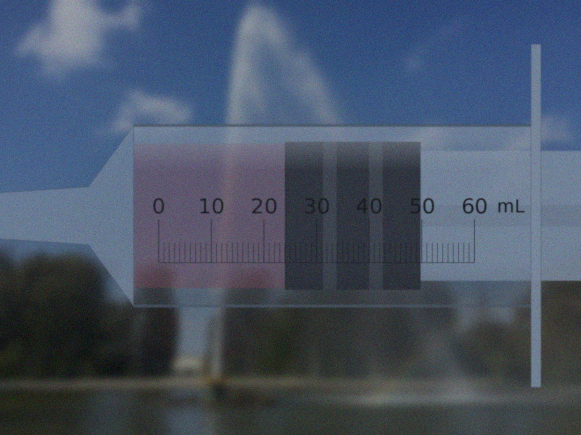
**24** mL
